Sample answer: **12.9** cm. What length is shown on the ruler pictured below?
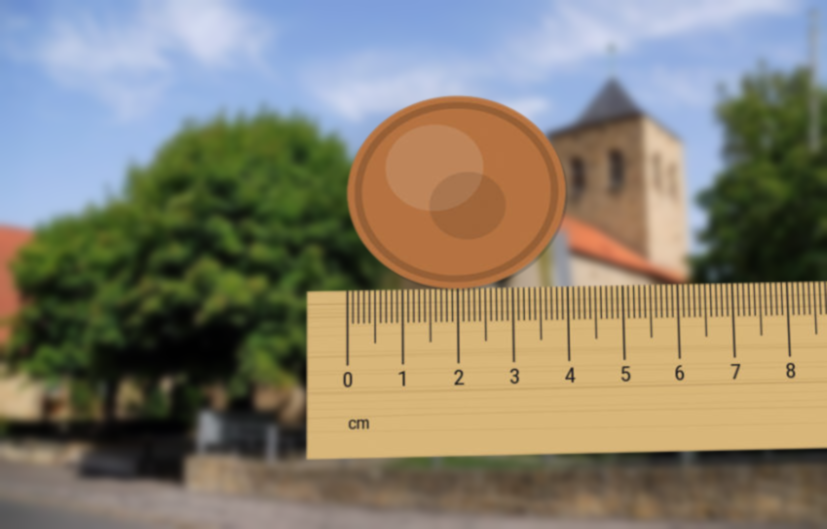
**4** cm
